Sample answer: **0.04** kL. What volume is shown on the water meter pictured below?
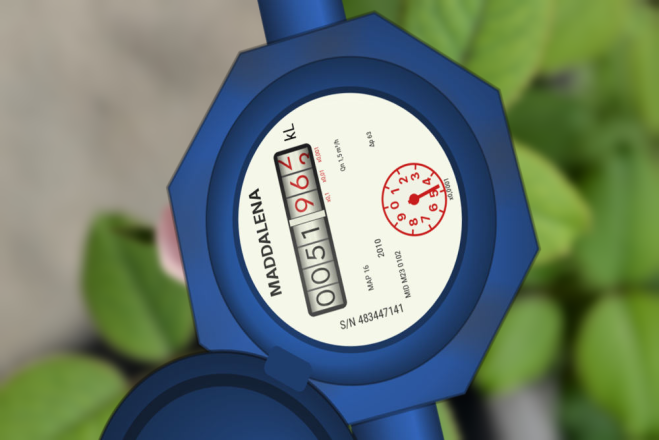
**51.9624** kL
